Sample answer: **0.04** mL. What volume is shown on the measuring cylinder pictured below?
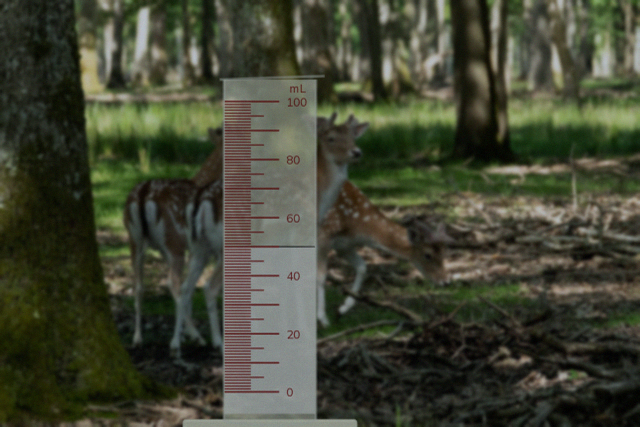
**50** mL
